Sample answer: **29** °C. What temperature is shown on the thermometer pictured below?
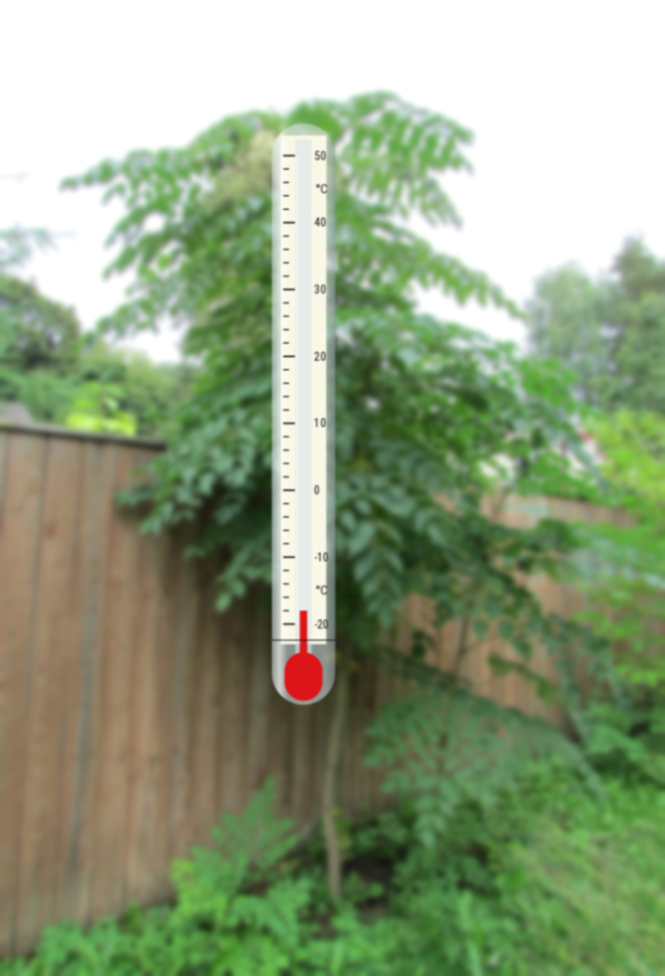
**-18** °C
